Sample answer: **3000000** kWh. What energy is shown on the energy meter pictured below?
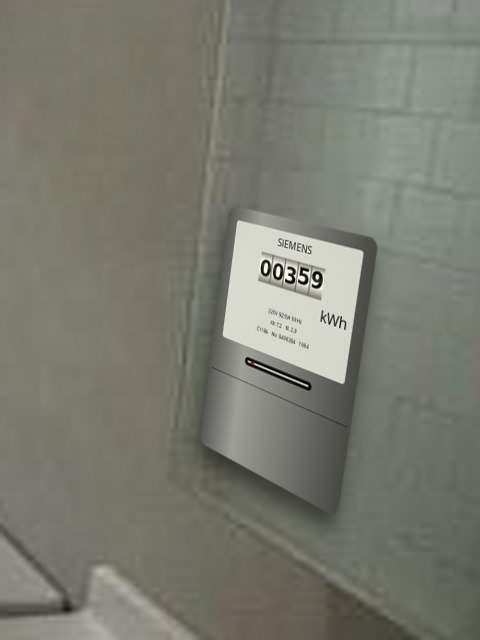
**359** kWh
